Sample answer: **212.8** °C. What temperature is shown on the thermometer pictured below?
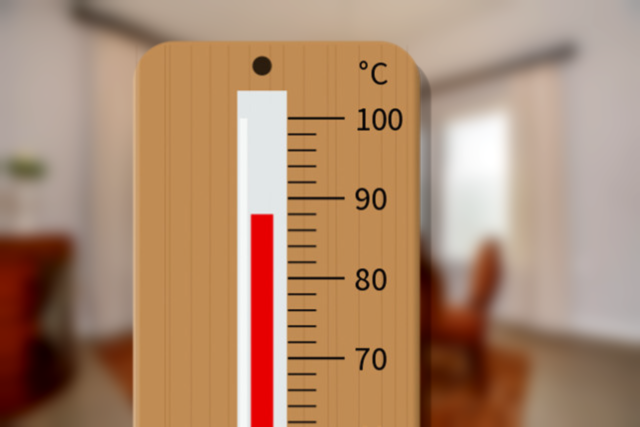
**88** °C
